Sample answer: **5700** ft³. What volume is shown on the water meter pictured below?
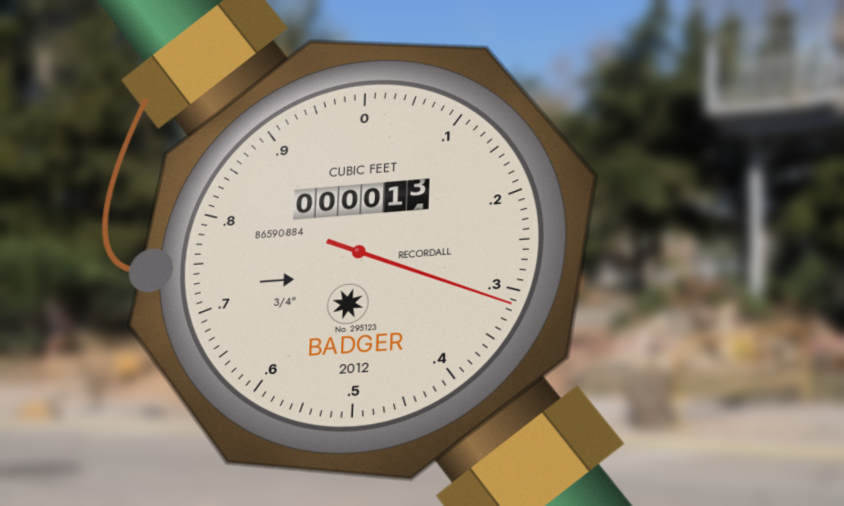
**13.31** ft³
